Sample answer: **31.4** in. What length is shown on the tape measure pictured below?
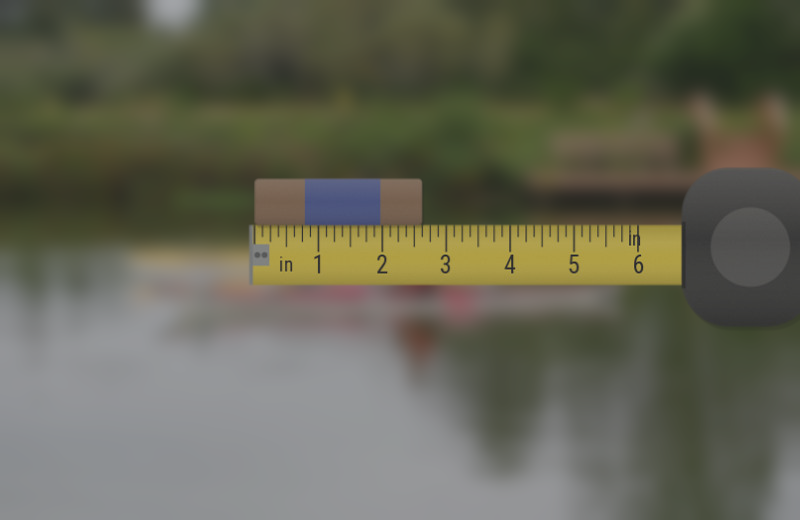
**2.625** in
